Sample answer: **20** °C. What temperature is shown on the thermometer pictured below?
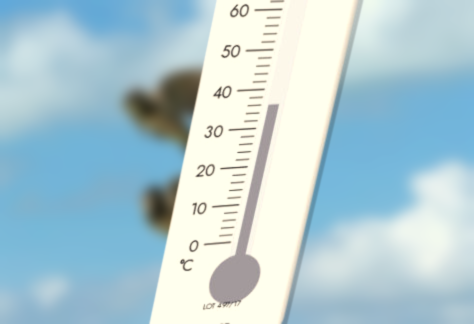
**36** °C
